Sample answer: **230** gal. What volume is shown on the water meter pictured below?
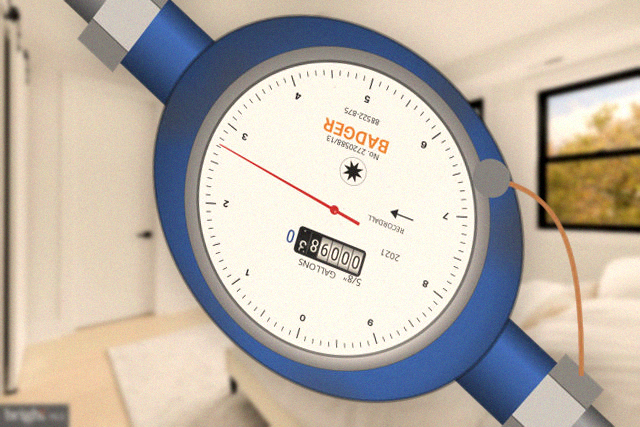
**9832.7** gal
